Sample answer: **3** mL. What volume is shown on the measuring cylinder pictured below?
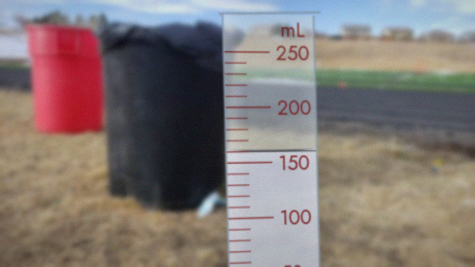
**160** mL
